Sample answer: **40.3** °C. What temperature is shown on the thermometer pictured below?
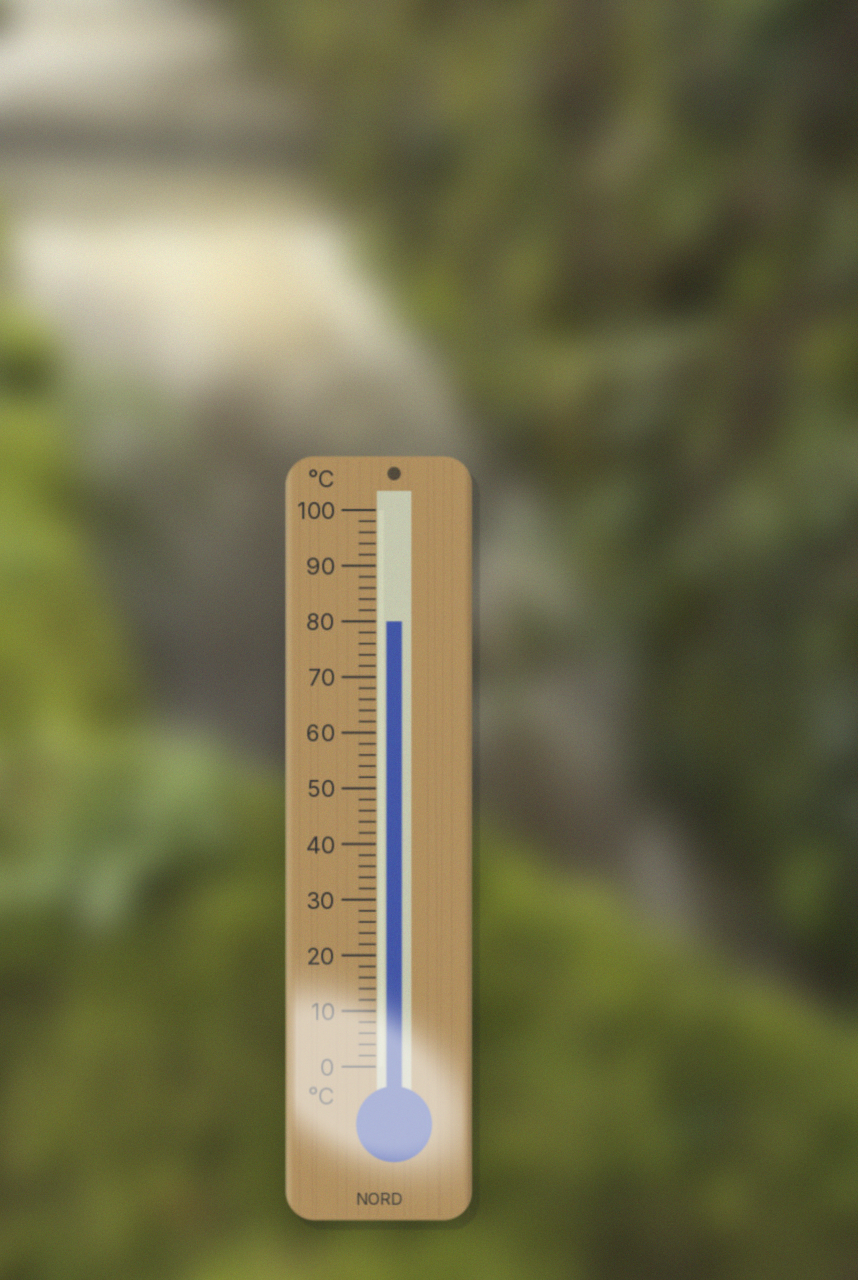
**80** °C
